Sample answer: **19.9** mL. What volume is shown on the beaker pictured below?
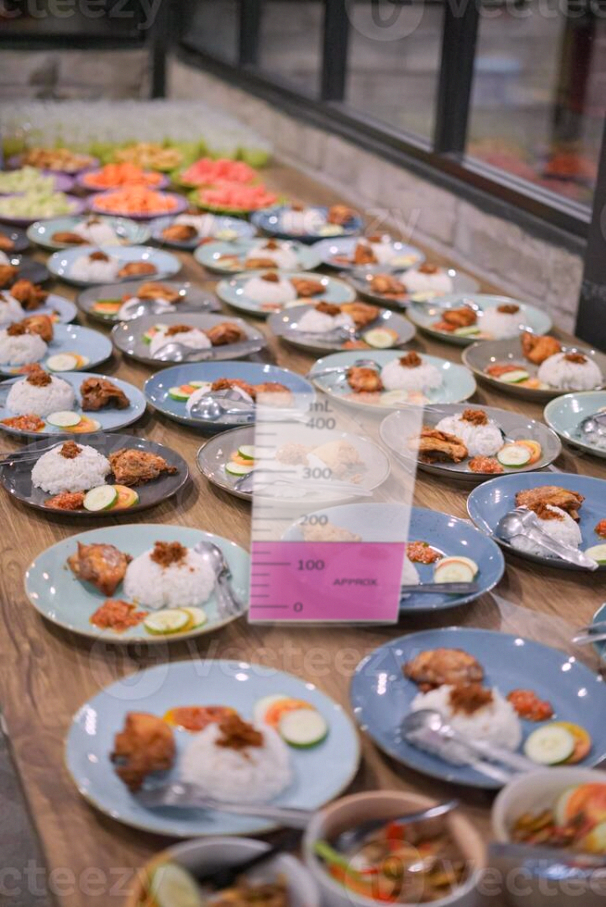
**150** mL
